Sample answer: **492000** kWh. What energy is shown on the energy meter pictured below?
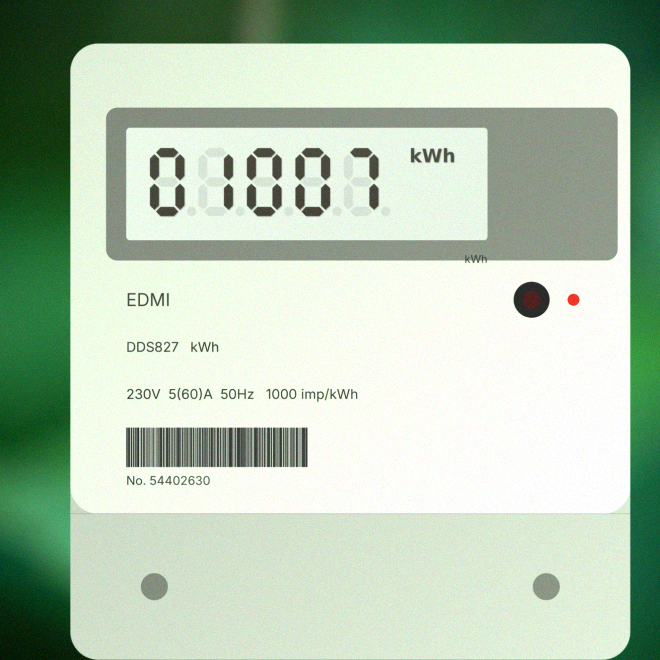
**1007** kWh
